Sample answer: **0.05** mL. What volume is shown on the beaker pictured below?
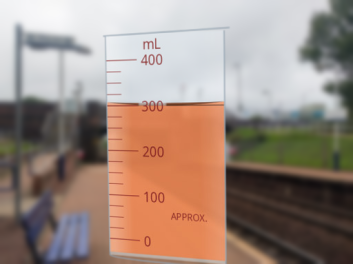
**300** mL
